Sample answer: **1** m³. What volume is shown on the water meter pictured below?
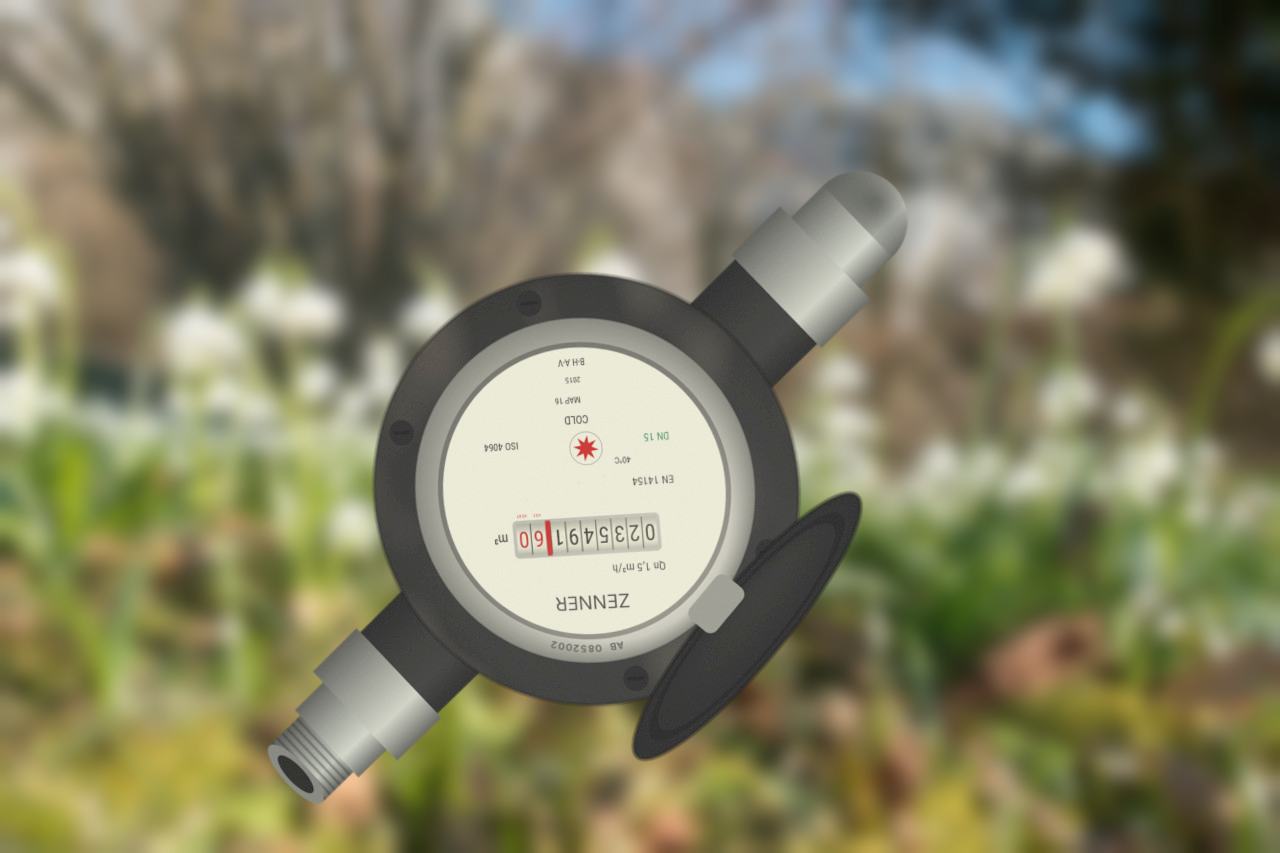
**235491.60** m³
